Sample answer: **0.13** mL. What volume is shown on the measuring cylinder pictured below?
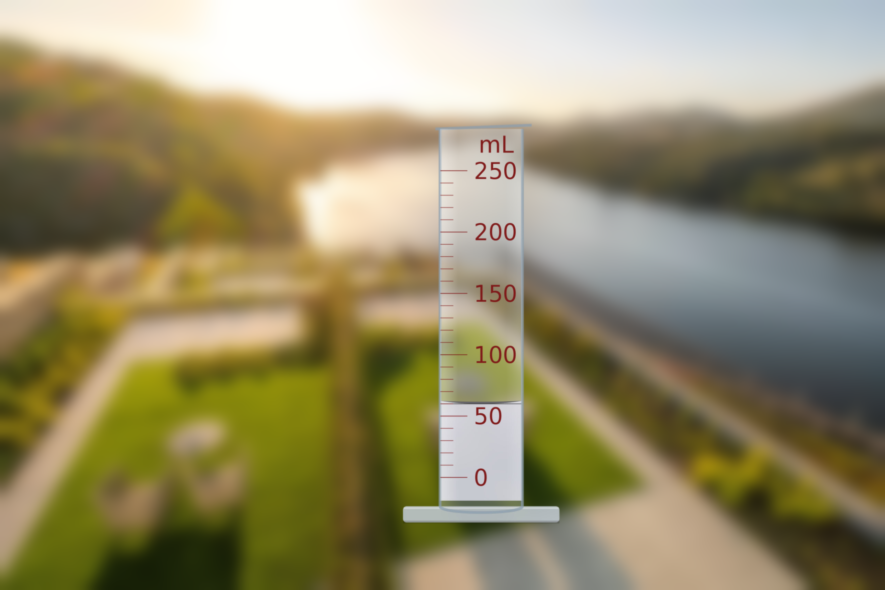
**60** mL
